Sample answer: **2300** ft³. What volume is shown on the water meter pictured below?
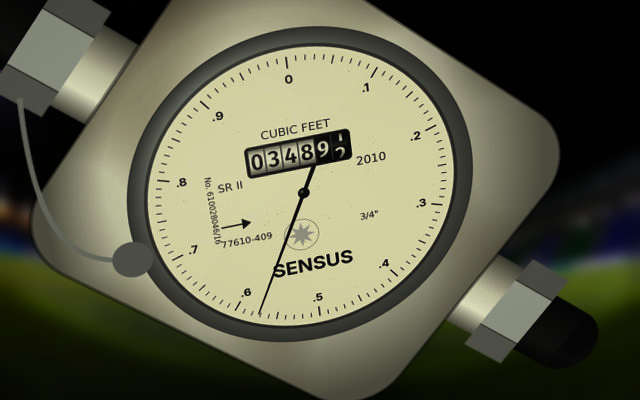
**34891.57** ft³
